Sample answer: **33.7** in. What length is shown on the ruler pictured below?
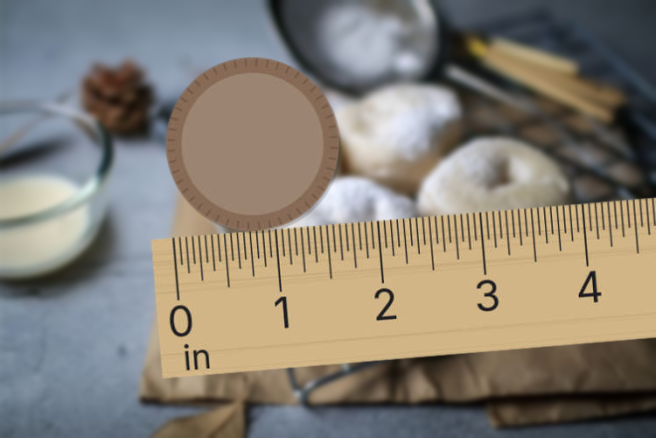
**1.6875** in
